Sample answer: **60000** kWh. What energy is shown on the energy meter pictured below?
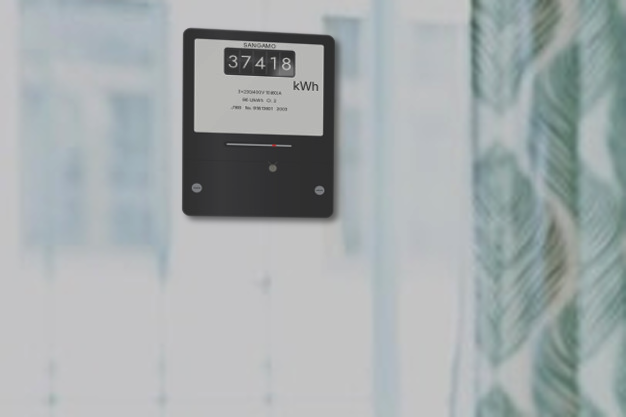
**37418** kWh
